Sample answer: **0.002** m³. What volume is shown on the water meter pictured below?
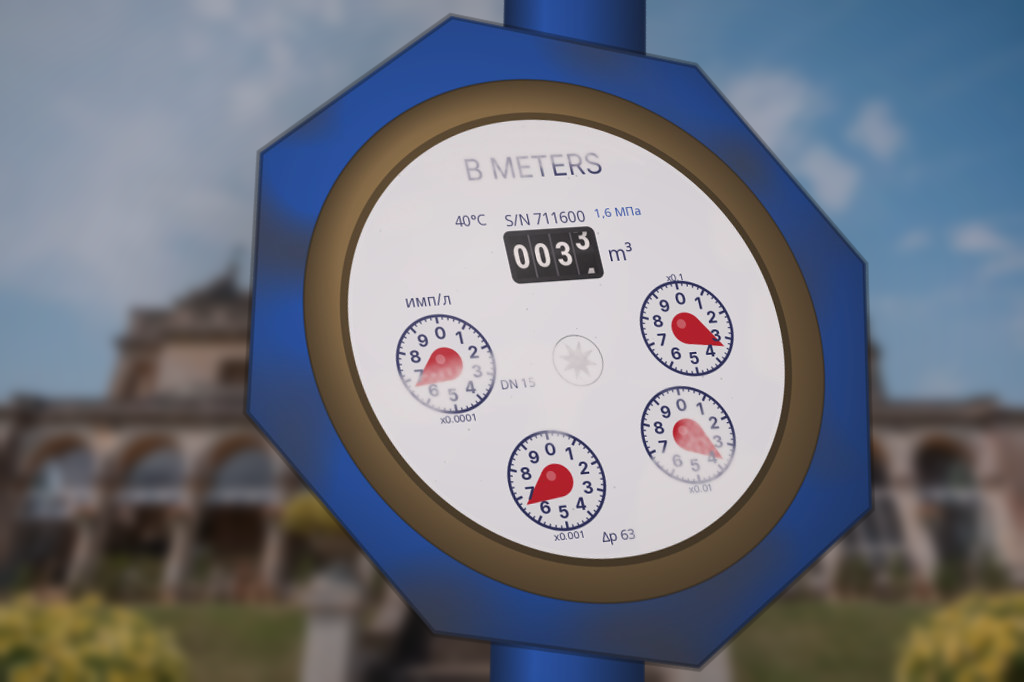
**33.3366** m³
